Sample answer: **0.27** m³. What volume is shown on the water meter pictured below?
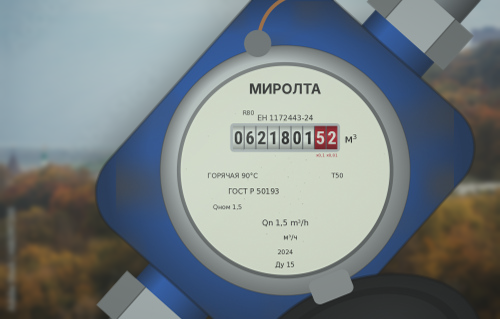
**621801.52** m³
